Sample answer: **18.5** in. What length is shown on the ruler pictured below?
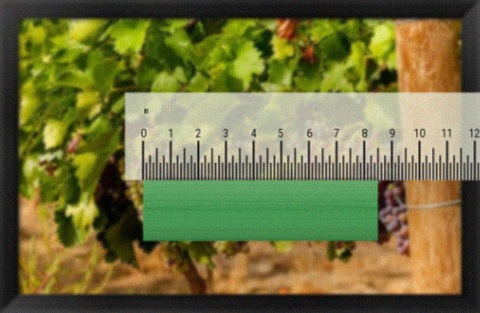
**8.5** in
